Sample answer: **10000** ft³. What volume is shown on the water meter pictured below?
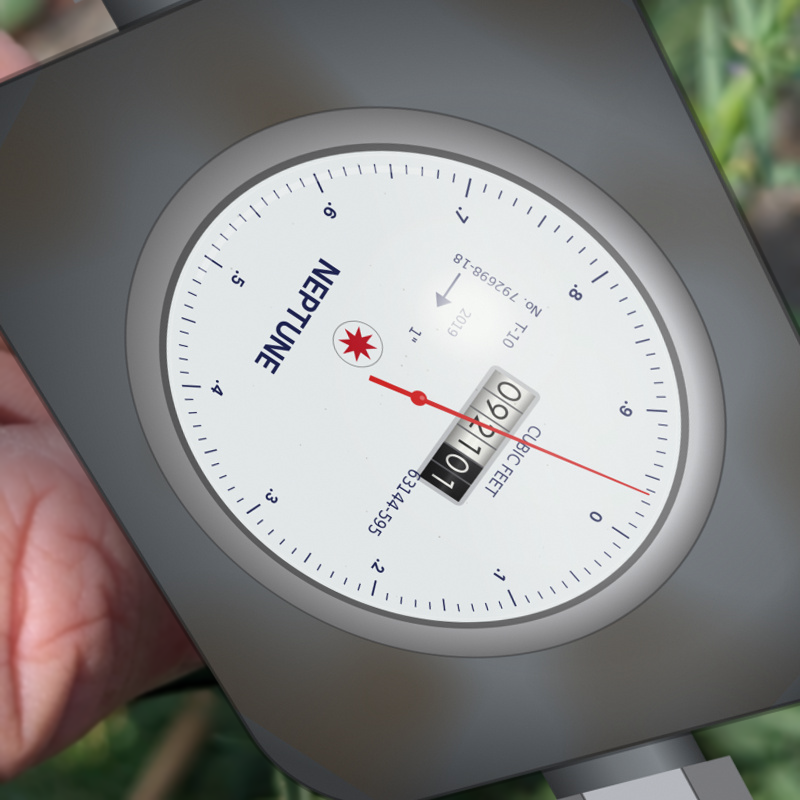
**92100.96** ft³
